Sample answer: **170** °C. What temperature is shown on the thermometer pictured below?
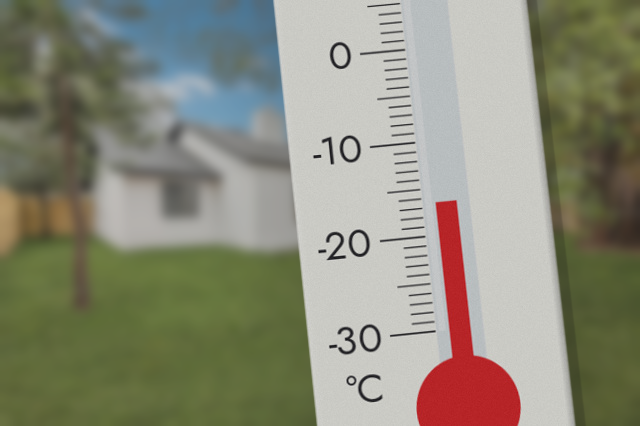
**-16.5** °C
